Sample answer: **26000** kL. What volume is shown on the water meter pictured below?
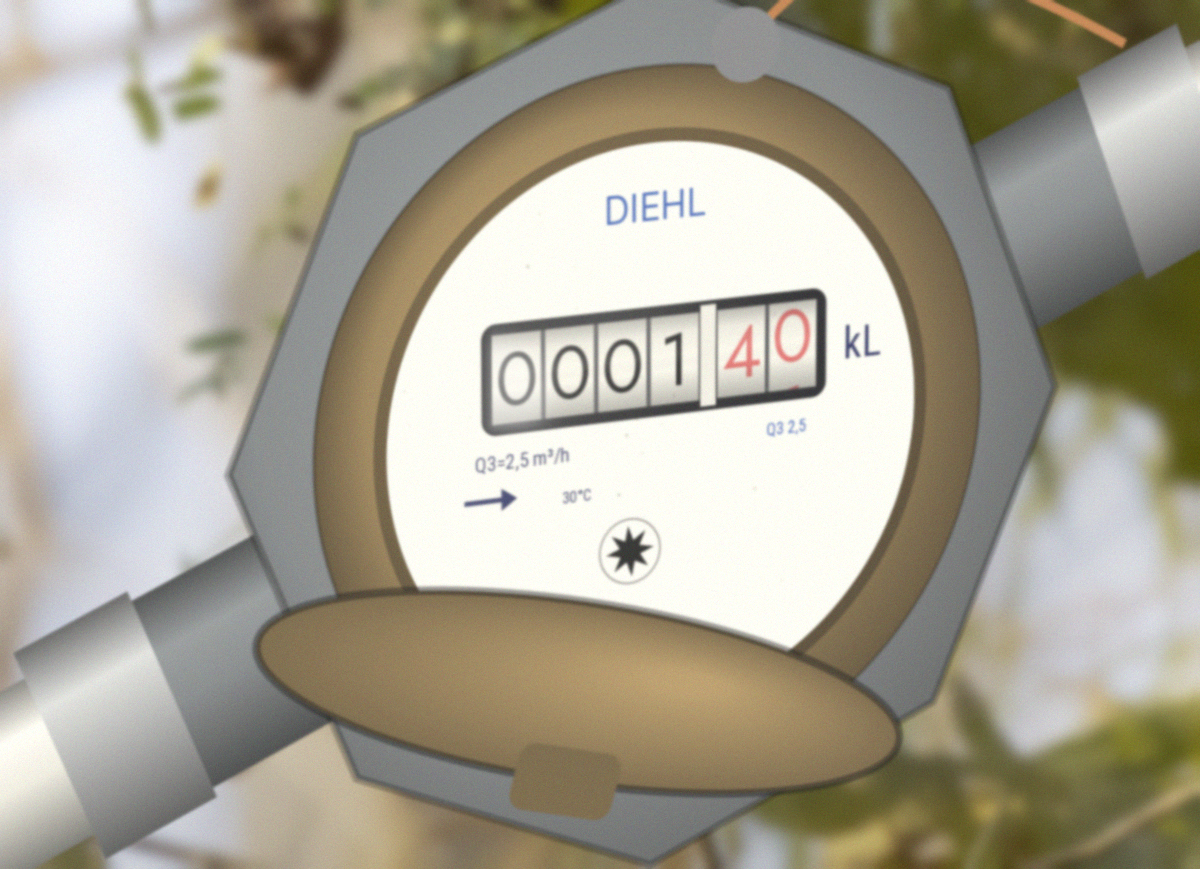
**1.40** kL
